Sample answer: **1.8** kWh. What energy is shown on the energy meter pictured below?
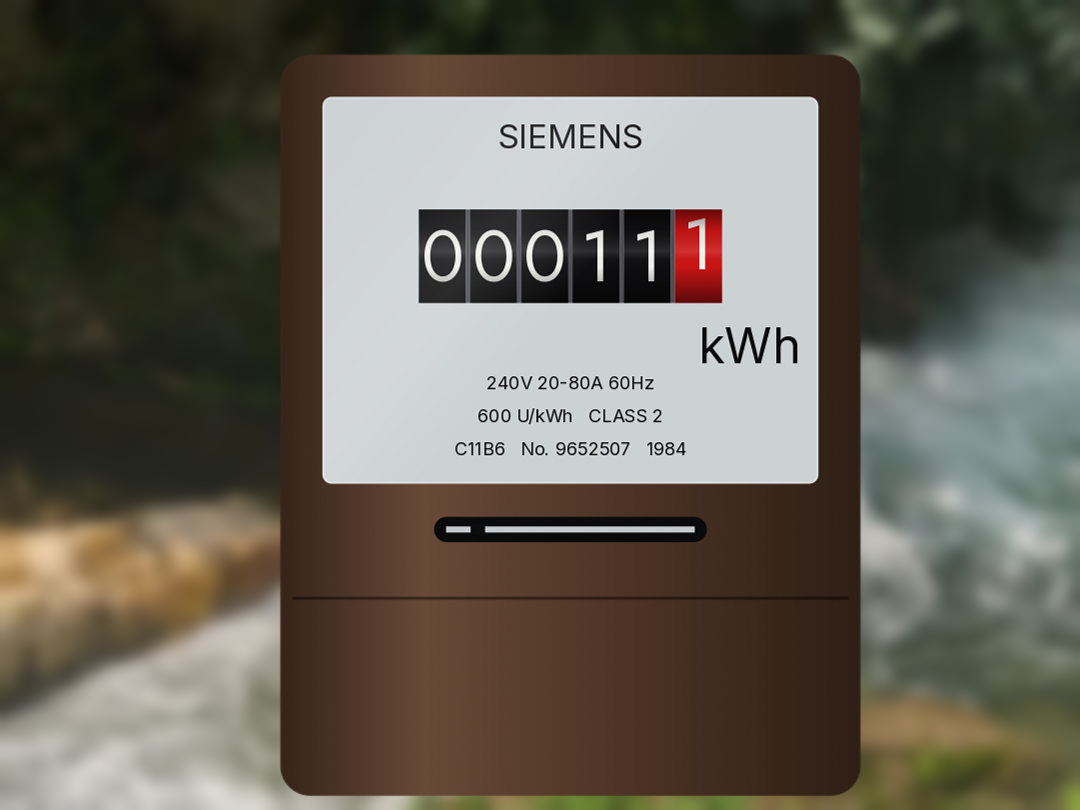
**11.1** kWh
